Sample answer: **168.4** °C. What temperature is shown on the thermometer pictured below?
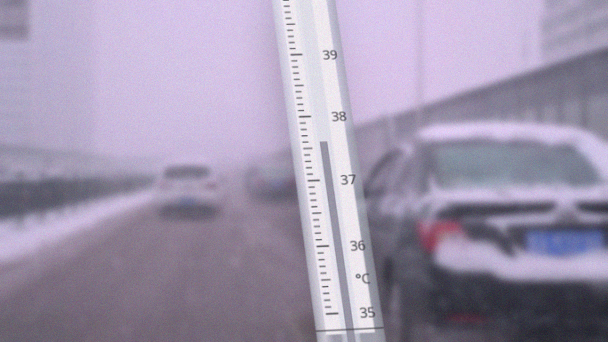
**37.6** °C
